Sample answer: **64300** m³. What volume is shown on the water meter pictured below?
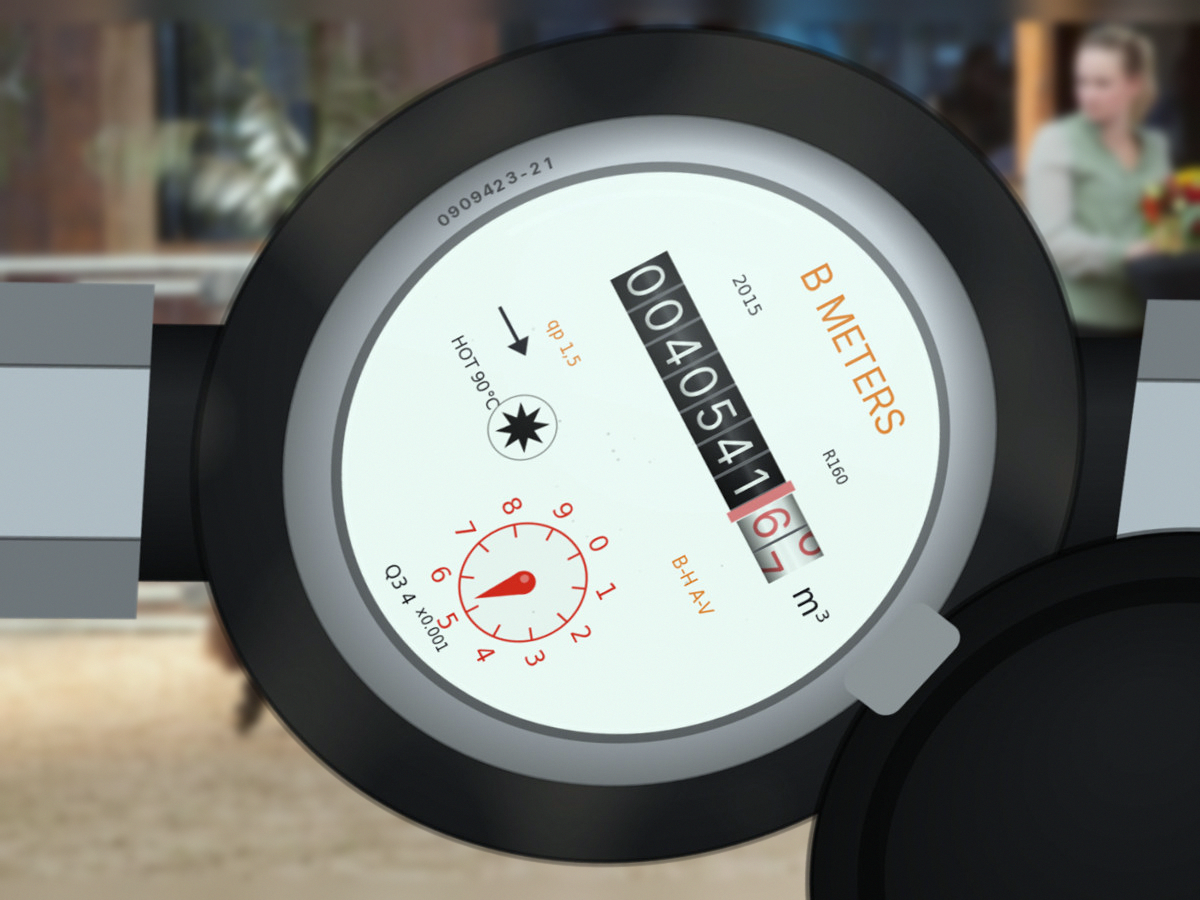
**40541.665** m³
